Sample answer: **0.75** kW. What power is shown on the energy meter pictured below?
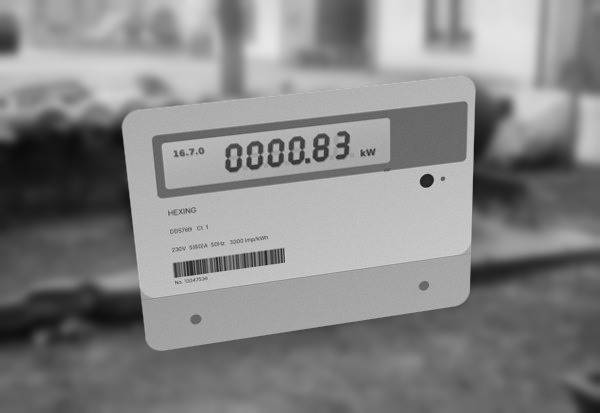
**0.83** kW
